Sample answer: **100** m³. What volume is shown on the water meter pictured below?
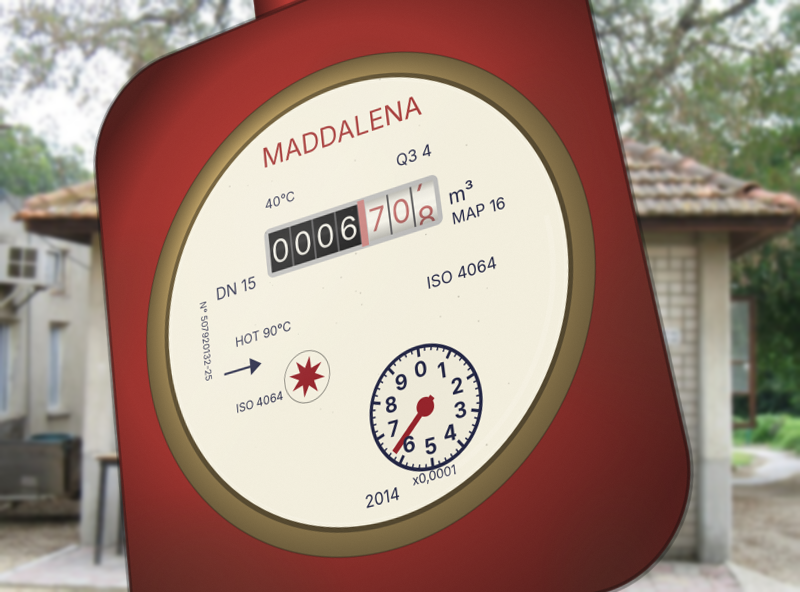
**6.7076** m³
